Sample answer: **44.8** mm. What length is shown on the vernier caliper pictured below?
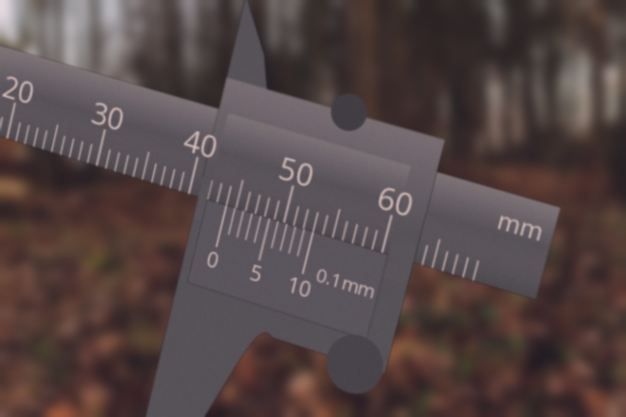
**44.0** mm
